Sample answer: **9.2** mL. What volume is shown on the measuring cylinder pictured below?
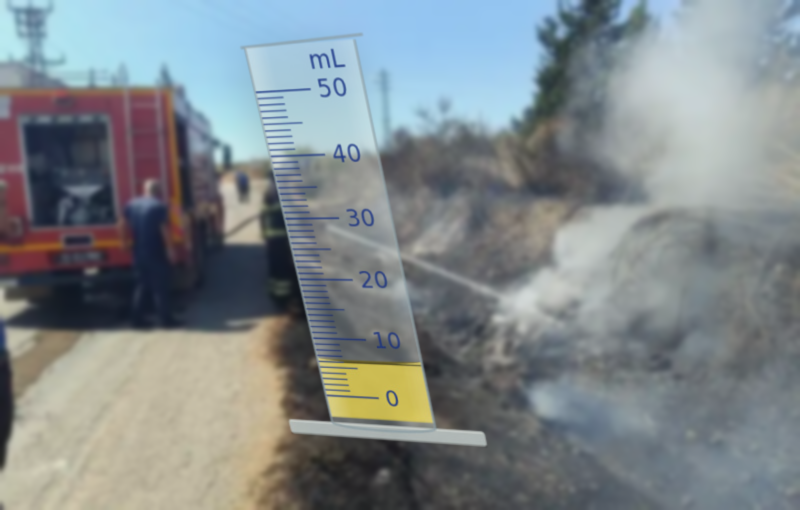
**6** mL
